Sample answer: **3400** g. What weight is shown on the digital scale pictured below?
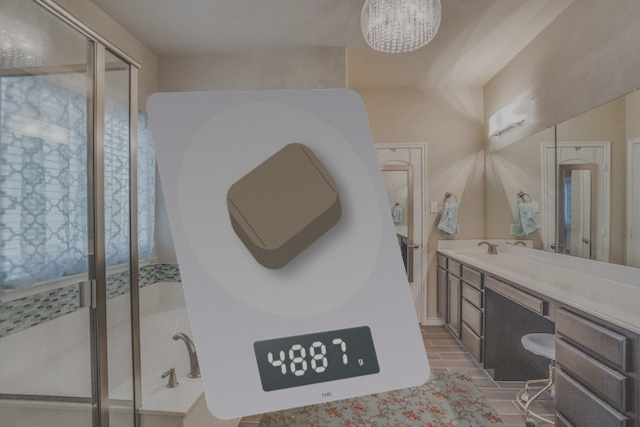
**4887** g
